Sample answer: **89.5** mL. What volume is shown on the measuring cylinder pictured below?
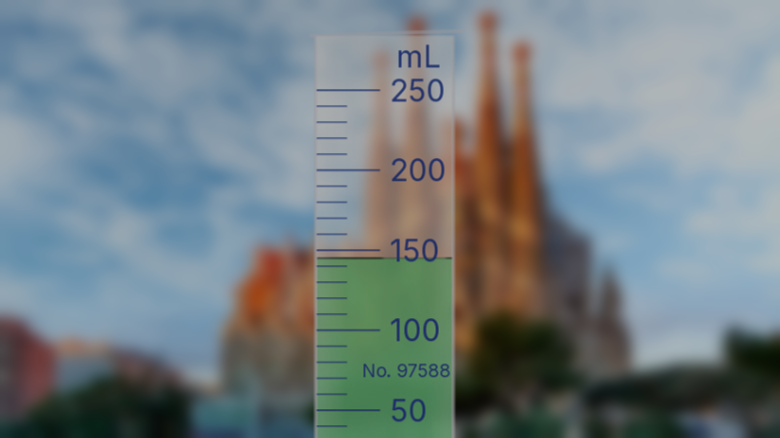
**145** mL
